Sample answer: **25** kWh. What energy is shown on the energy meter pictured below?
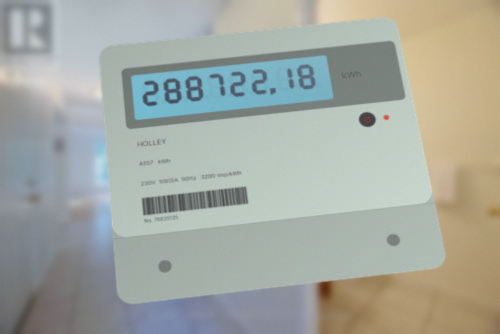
**288722.18** kWh
